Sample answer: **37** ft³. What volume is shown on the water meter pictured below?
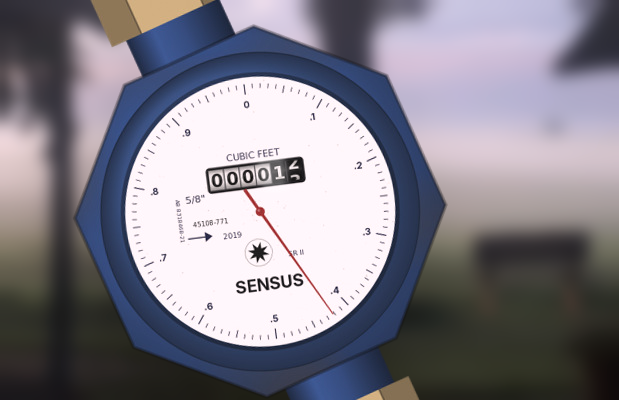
**12.42** ft³
